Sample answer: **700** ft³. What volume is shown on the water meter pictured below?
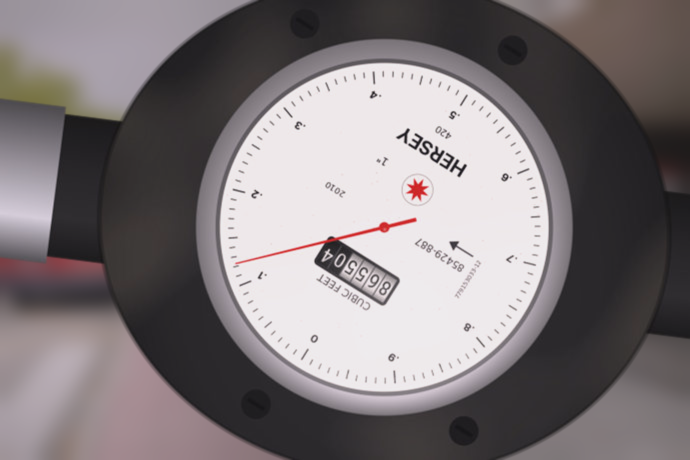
**865504.12** ft³
